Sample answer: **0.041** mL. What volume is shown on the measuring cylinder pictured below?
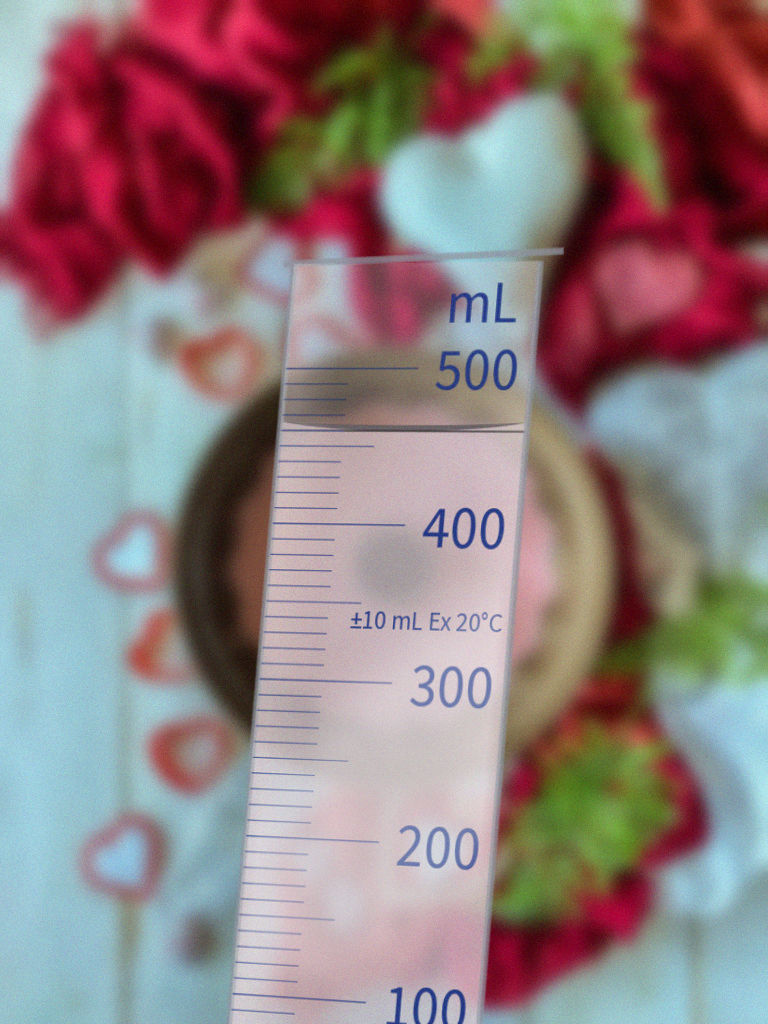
**460** mL
